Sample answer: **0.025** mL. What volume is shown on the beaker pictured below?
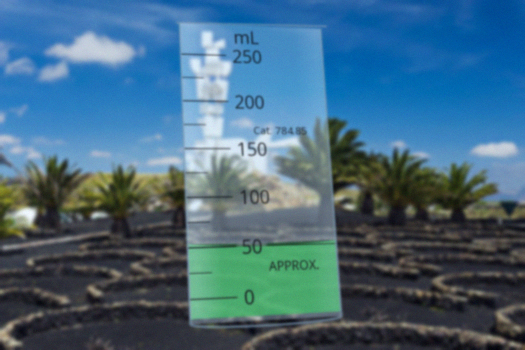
**50** mL
